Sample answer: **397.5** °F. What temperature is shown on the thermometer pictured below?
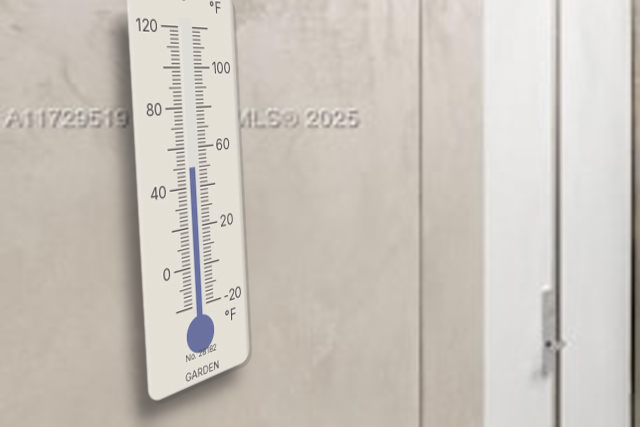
**50** °F
